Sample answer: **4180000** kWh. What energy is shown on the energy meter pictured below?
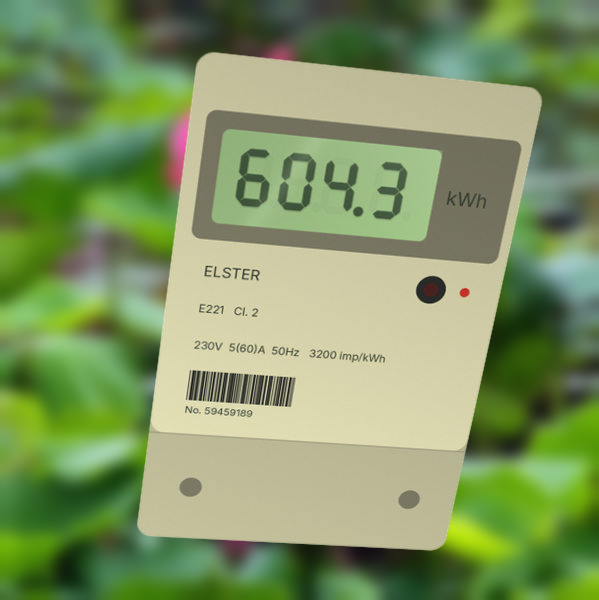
**604.3** kWh
